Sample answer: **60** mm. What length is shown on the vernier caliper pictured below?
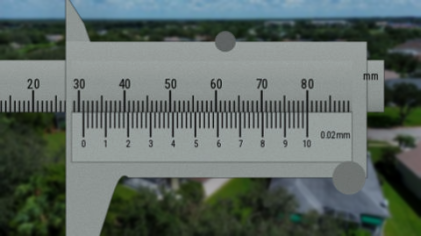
**31.0** mm
